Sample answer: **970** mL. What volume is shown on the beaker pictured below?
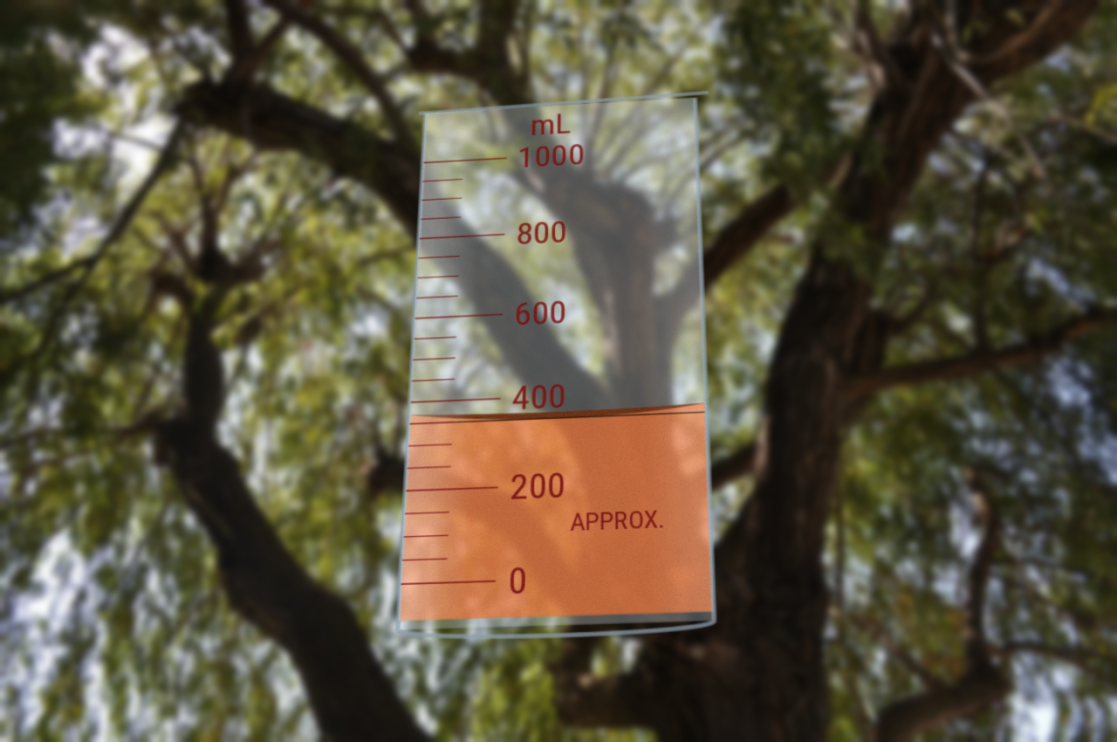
**350** mL
